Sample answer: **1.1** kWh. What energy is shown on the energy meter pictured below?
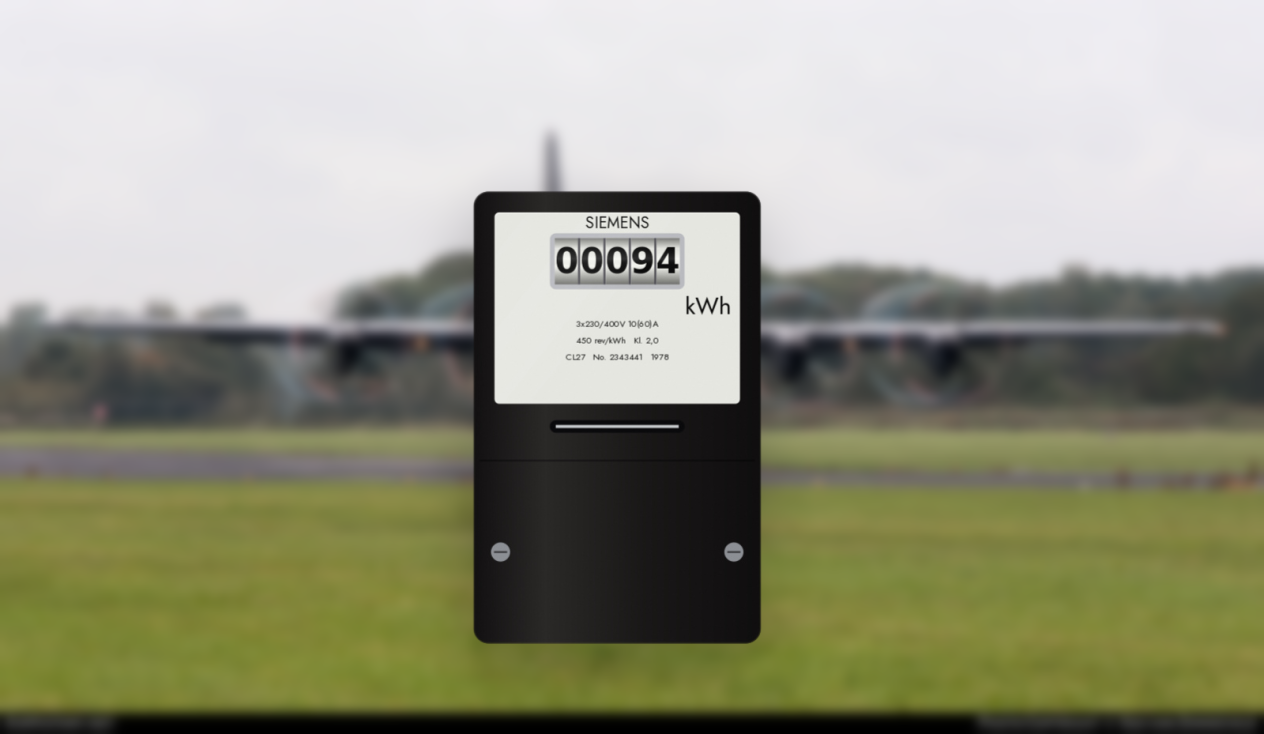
**94** kWh
